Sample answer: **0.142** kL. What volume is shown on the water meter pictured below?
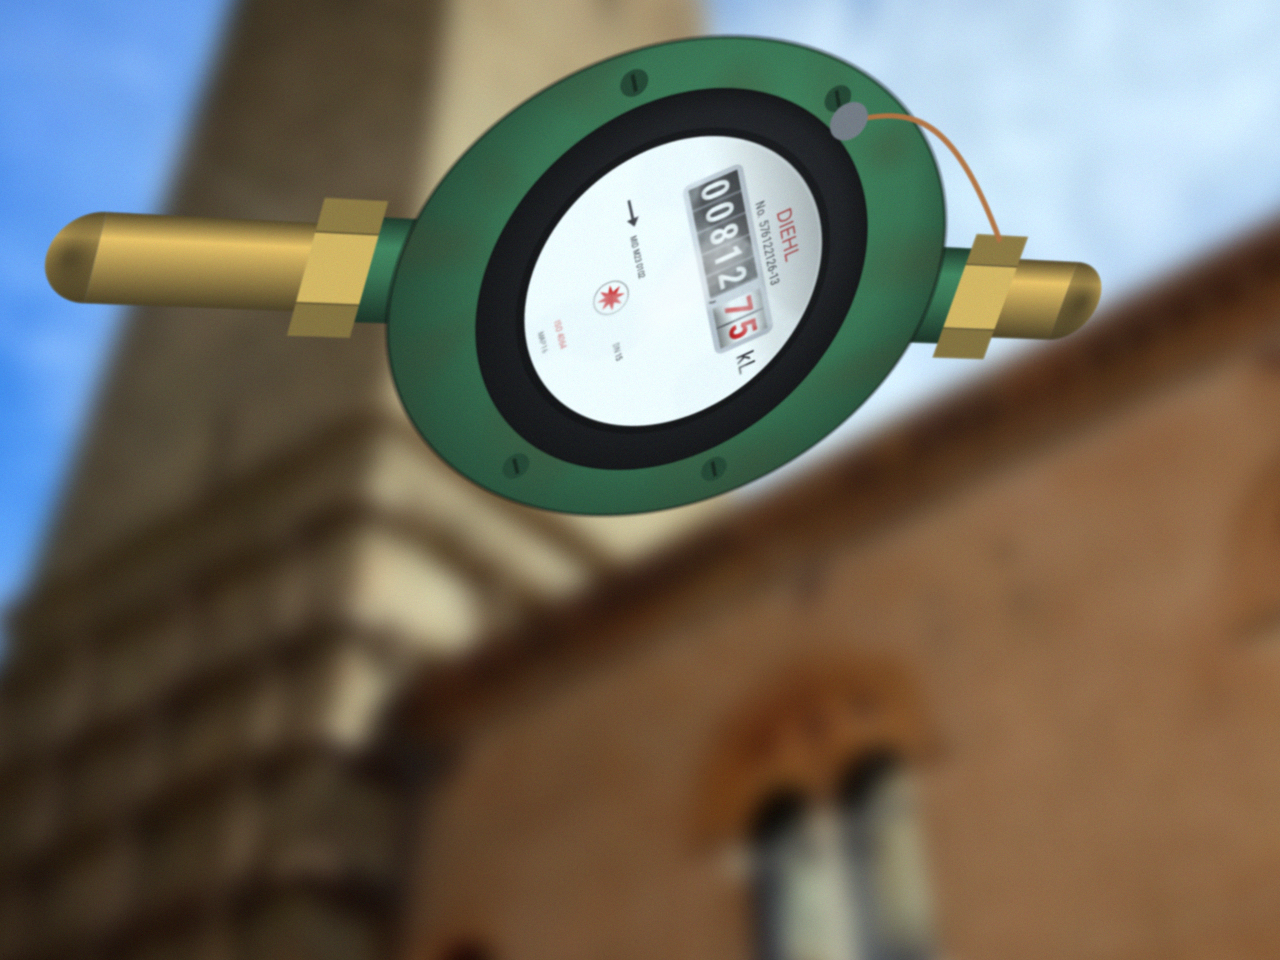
**812.75** kL
